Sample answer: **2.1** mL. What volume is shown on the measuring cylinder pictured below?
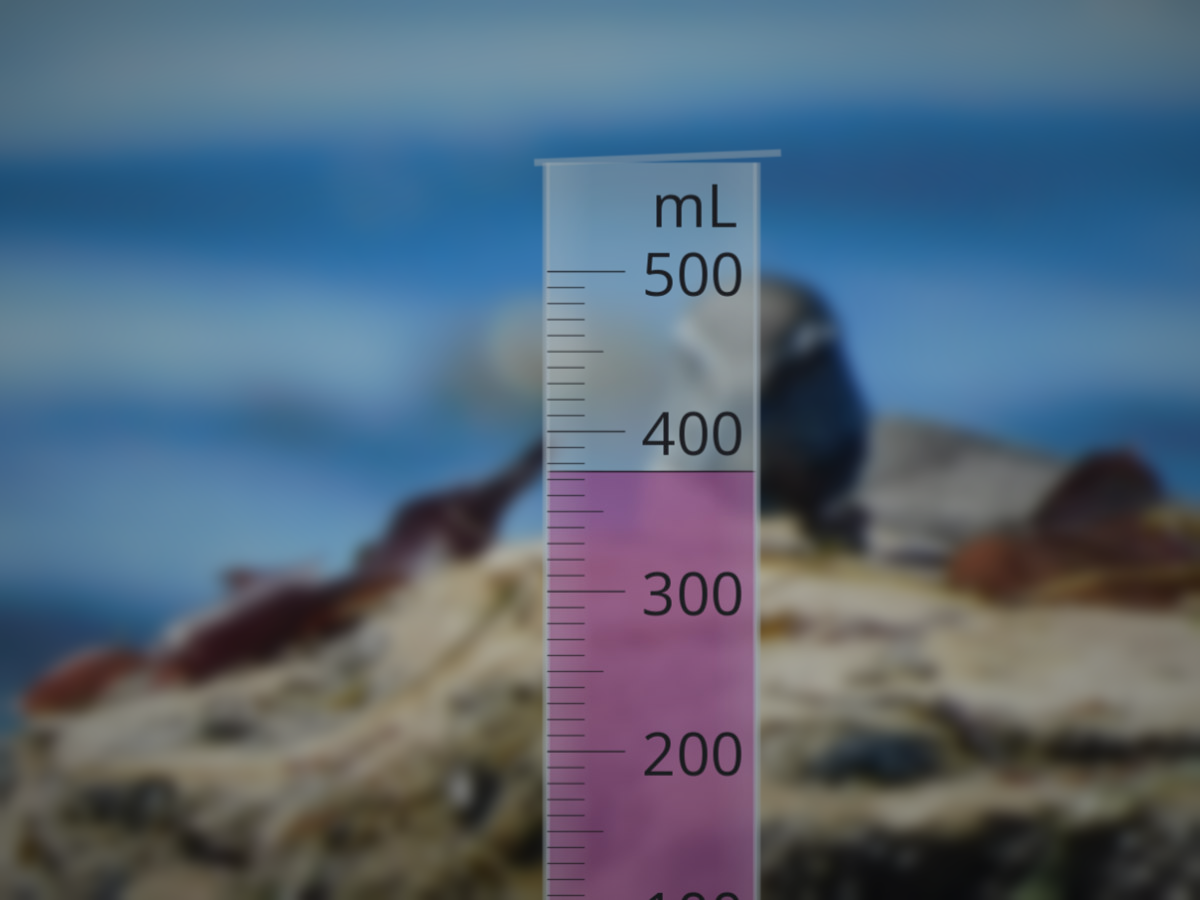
**375** mL
